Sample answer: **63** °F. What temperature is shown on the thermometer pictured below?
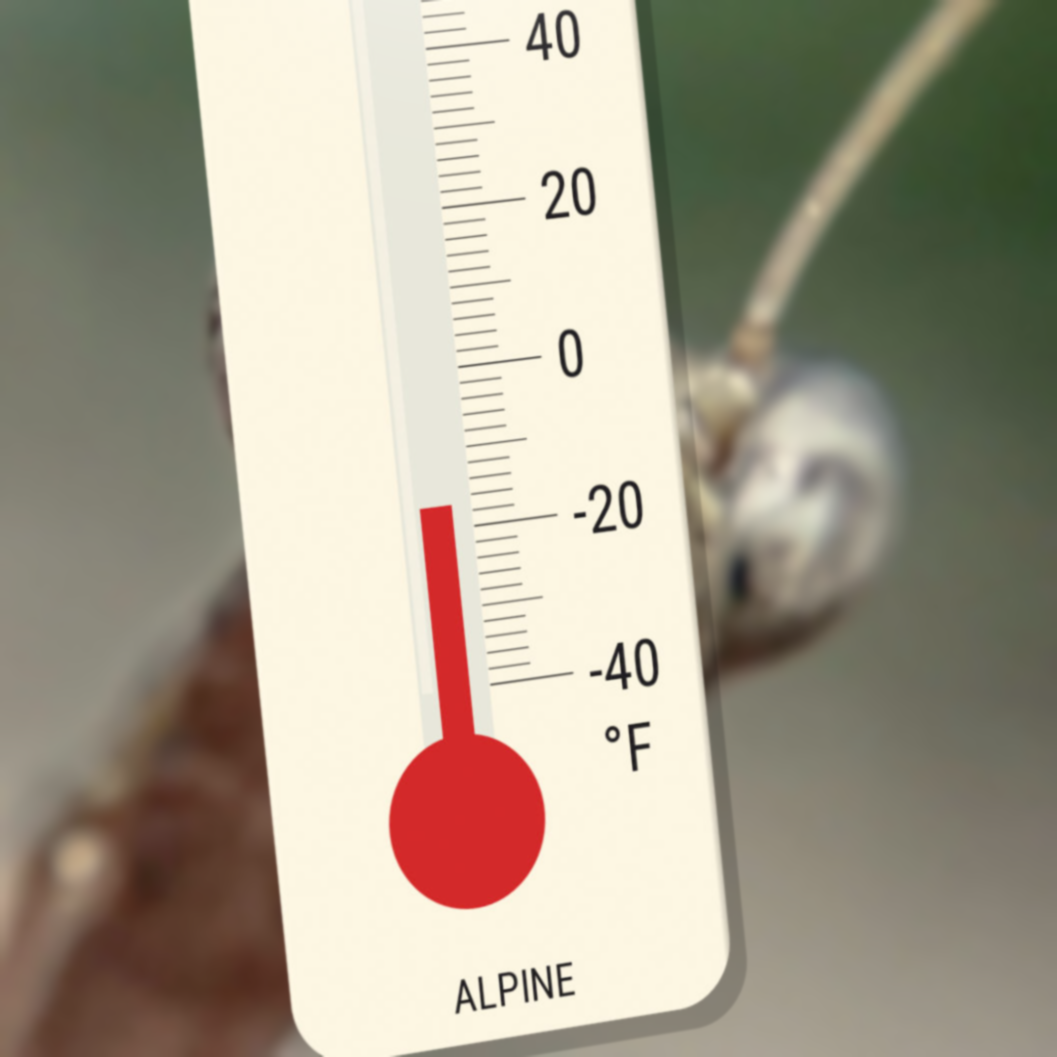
**-17** °F
